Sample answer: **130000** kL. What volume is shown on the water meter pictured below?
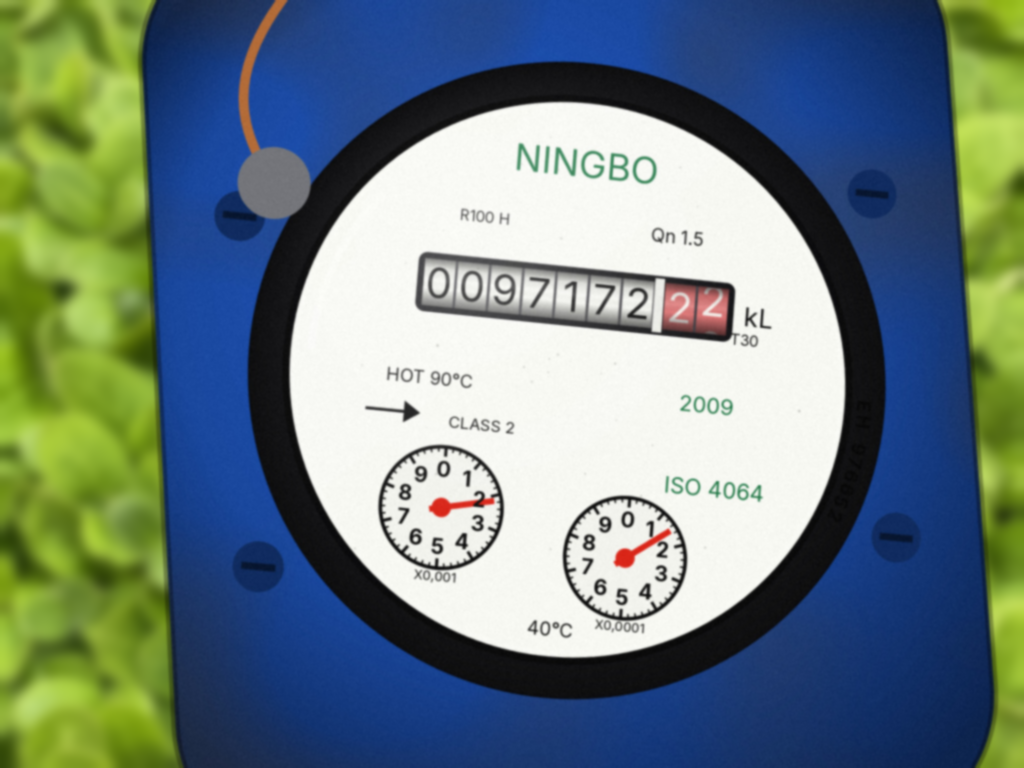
**97172.2221** kL
